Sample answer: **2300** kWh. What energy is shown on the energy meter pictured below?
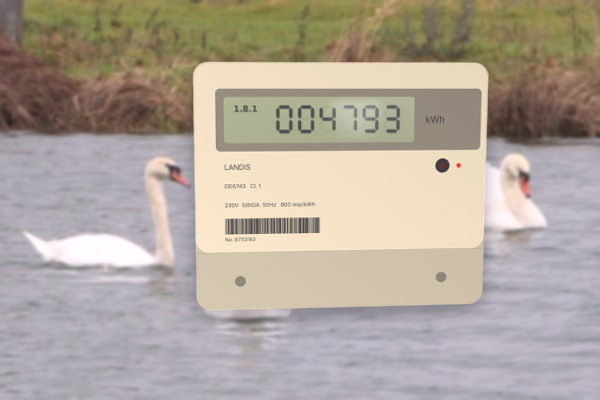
**4793** kWh
